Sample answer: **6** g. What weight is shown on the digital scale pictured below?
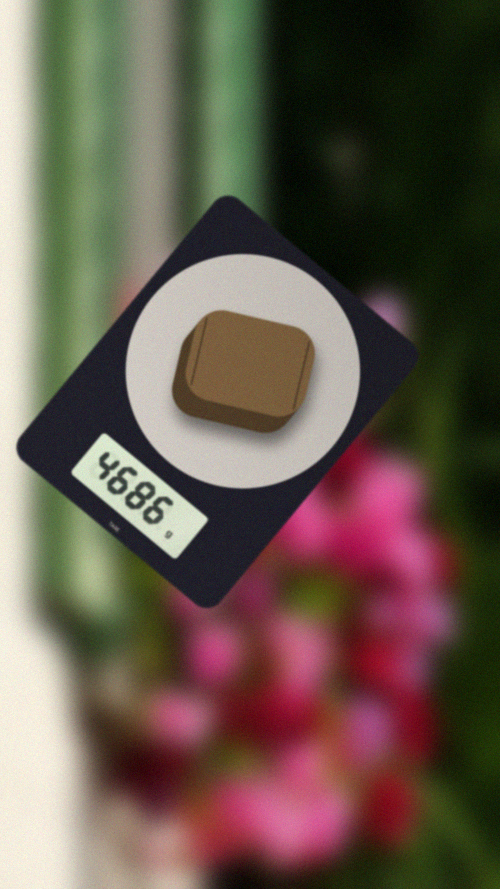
**4686** g
